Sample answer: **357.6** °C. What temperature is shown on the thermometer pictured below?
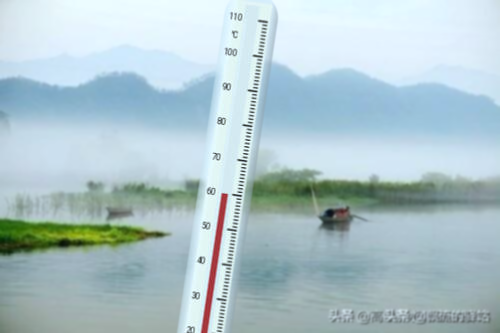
**60** °C
